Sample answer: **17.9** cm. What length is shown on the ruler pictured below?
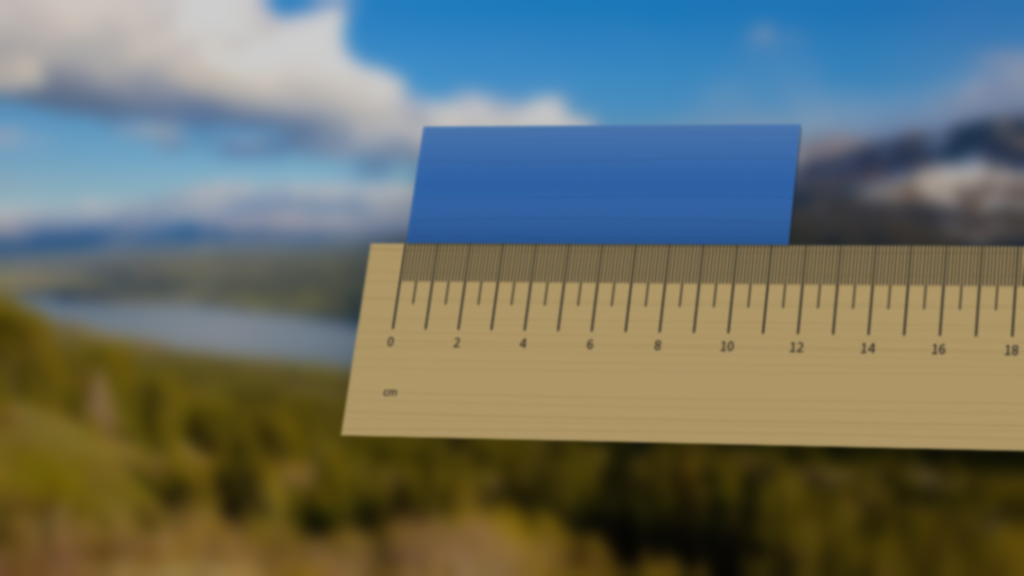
**11.5** cm
